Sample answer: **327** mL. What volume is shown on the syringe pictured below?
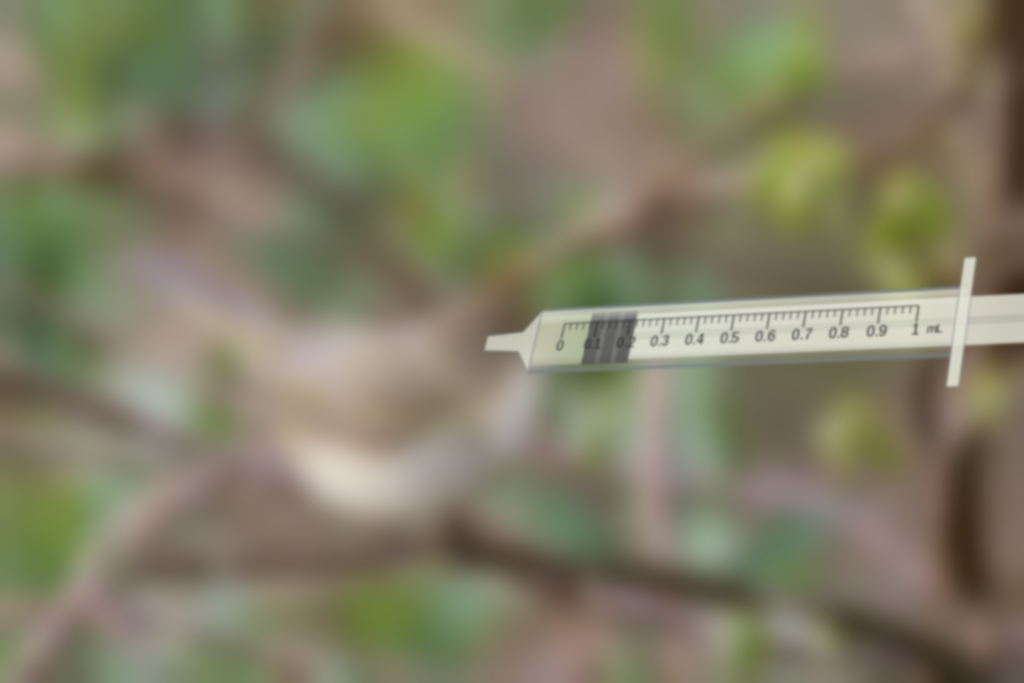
**0.08** mL
